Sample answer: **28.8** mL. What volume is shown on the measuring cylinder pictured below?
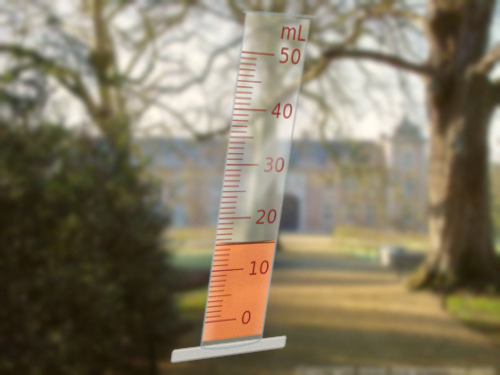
**15** mL
